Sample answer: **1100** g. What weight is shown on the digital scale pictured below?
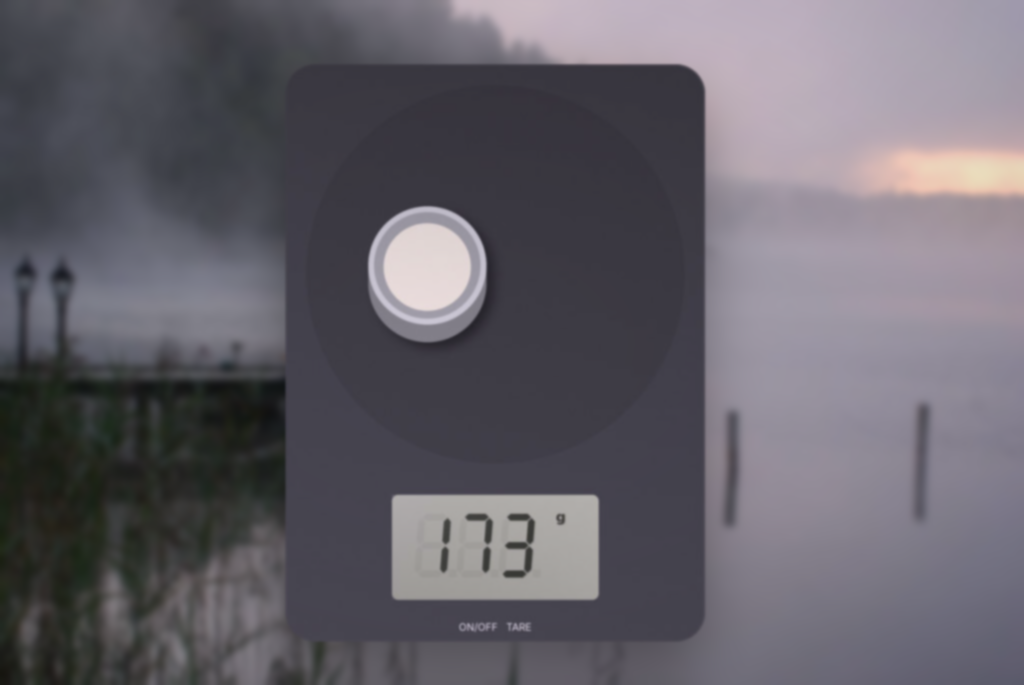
**173** g
